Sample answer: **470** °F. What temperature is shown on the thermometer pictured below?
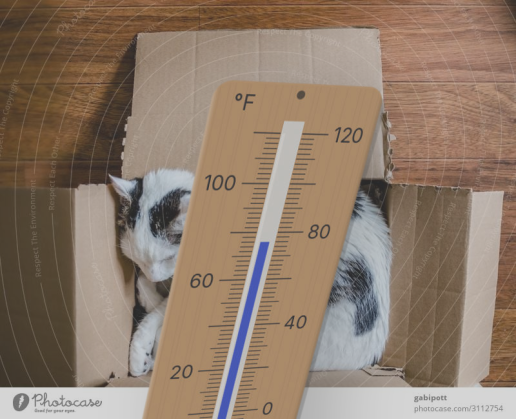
**76** °F
